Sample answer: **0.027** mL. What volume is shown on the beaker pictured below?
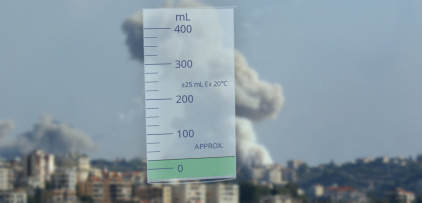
**25** mL
